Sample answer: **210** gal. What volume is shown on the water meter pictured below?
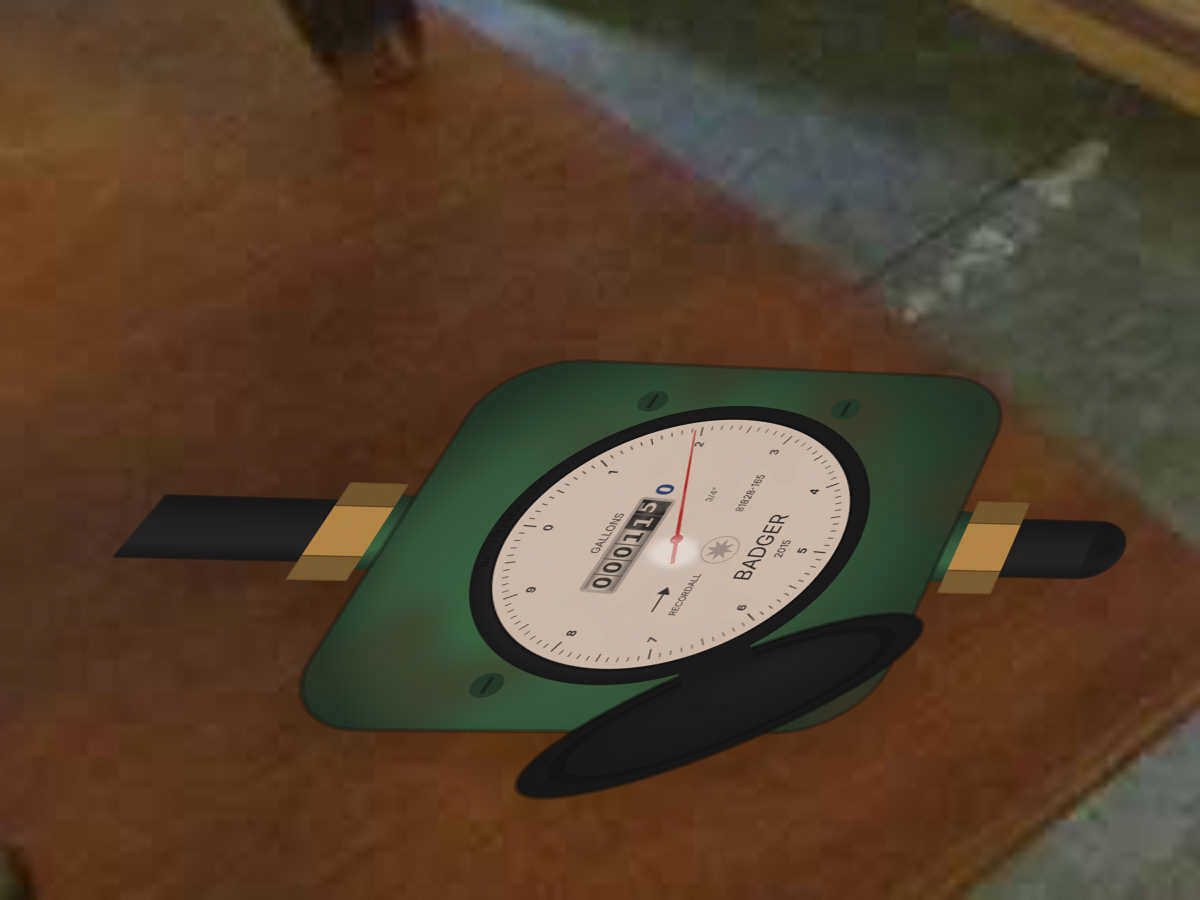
**1151.9** gal
